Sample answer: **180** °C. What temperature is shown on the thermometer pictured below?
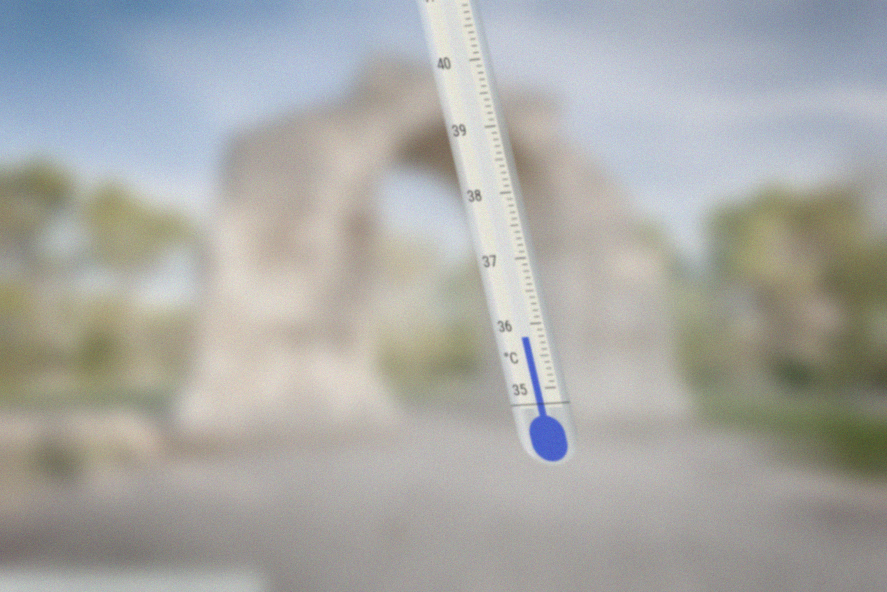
**35.8** °C
